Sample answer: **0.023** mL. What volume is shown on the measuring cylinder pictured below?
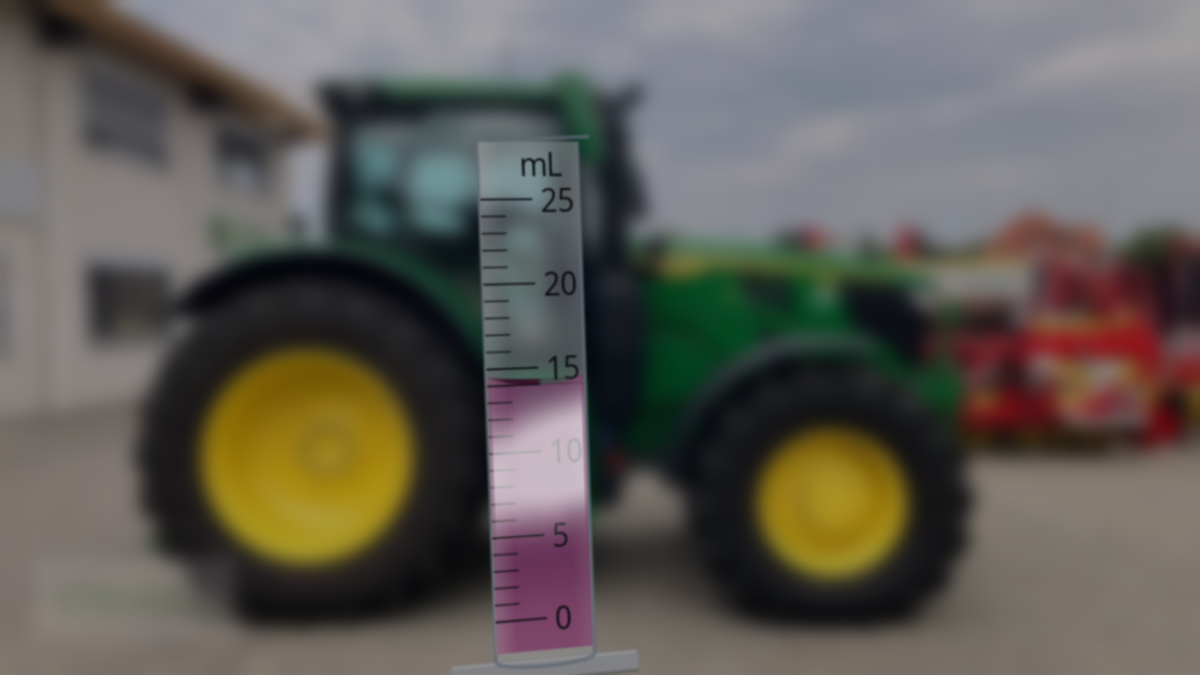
**14** mL
